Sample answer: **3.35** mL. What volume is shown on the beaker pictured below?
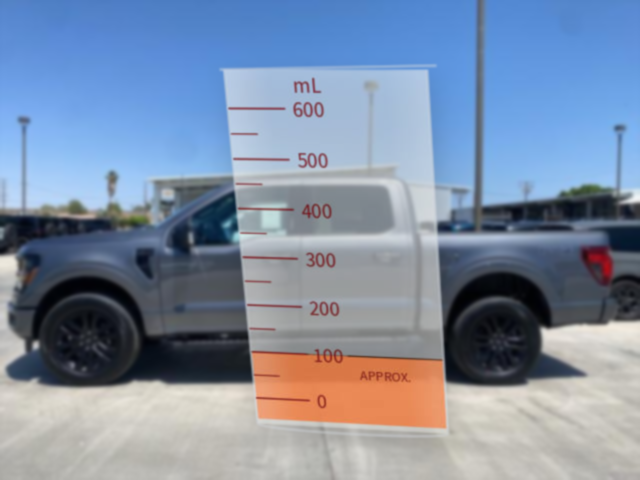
**100** mL
